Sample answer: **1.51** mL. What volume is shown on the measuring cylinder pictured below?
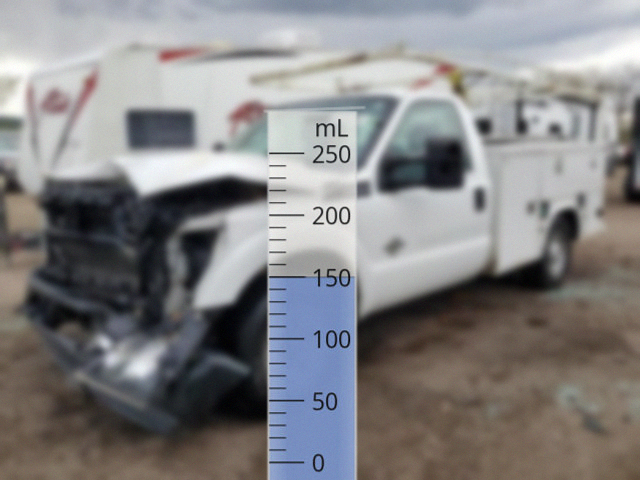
**150** mL
